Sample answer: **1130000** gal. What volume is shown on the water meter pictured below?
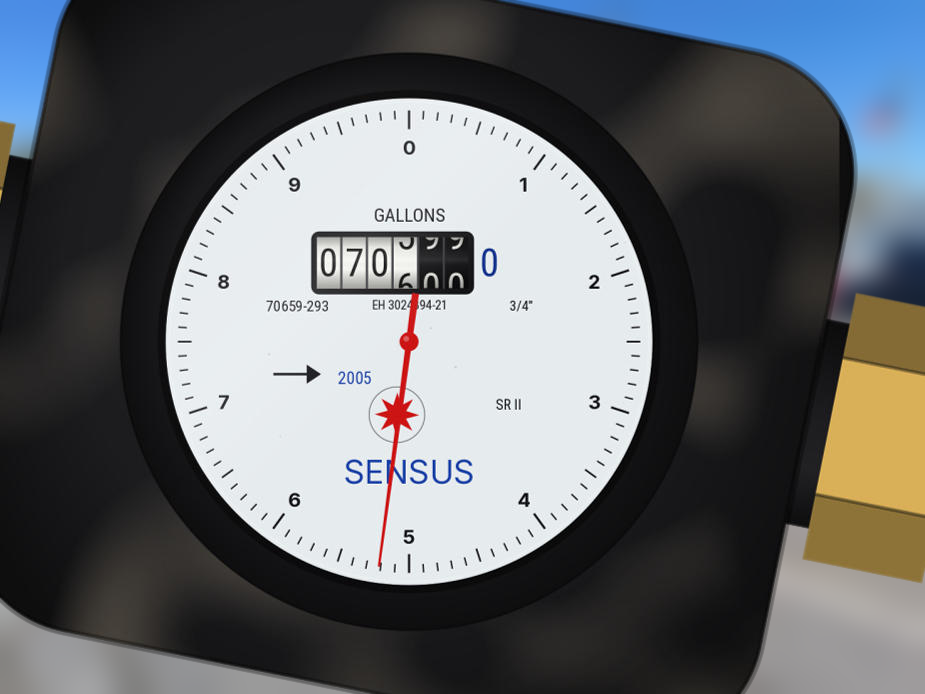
**705995.2** gal
